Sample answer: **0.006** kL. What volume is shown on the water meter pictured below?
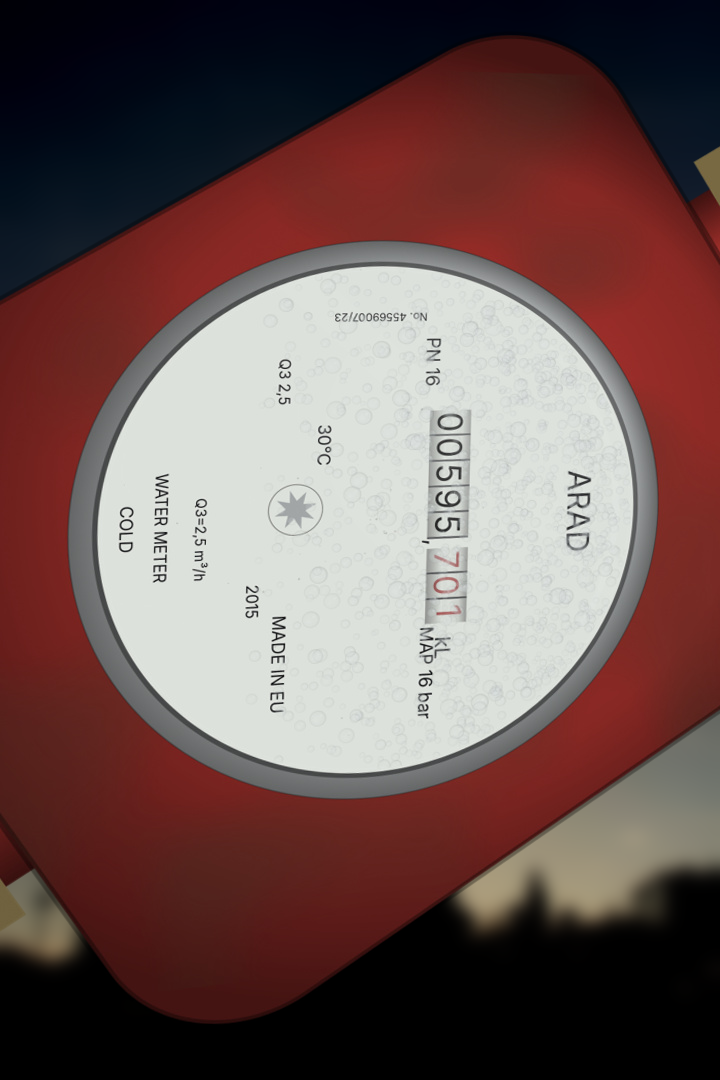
**595.701** kL
